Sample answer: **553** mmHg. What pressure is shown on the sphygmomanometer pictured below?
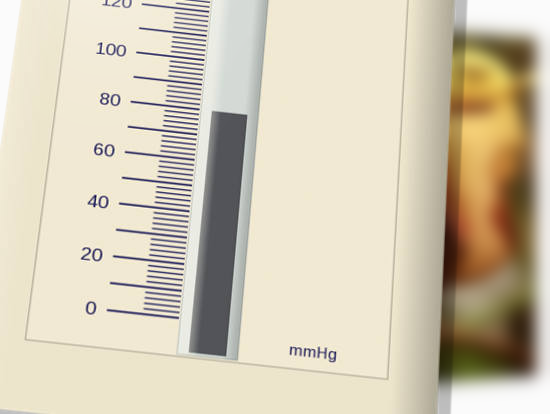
**80** mmHg
